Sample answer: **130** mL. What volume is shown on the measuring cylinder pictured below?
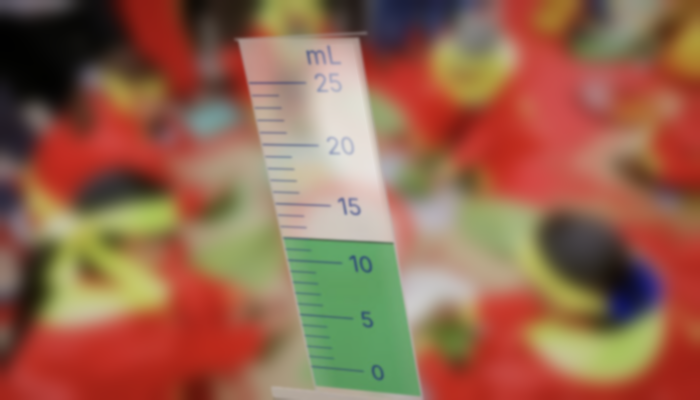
**12** mL
